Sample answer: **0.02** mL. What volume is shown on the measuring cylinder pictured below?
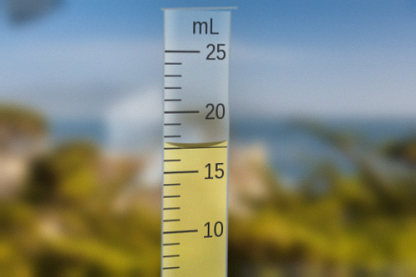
**17** mL
